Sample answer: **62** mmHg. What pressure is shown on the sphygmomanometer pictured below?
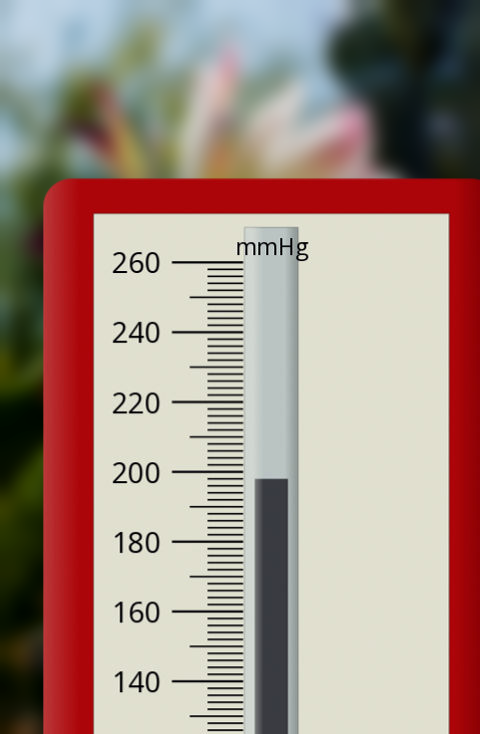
**198** mmHg
